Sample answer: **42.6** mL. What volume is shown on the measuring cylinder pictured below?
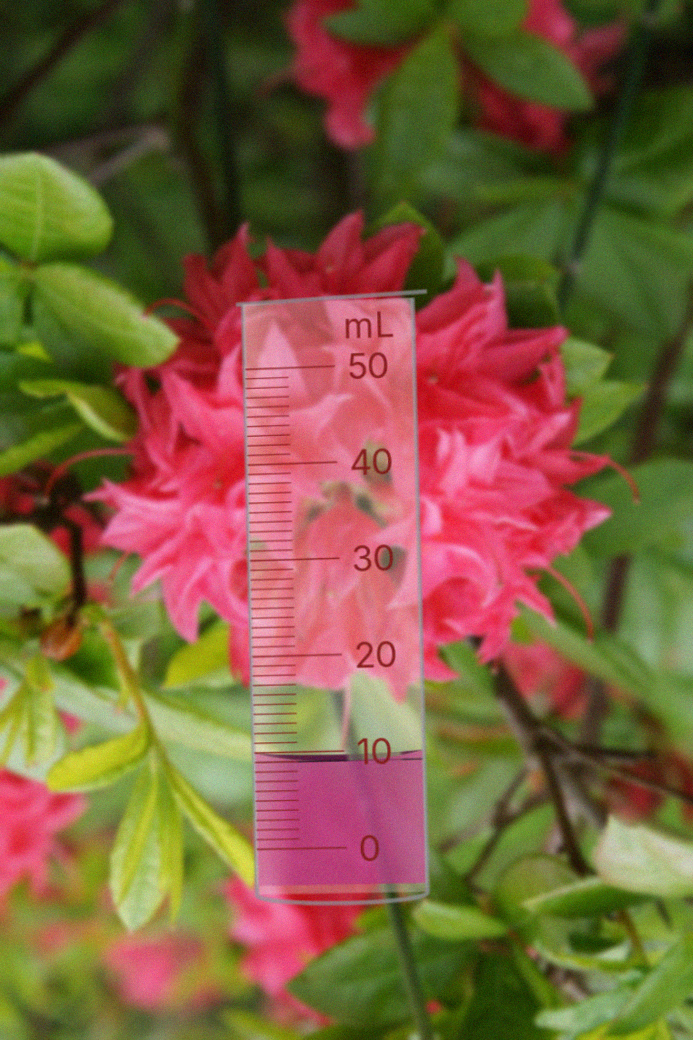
**9** mL
